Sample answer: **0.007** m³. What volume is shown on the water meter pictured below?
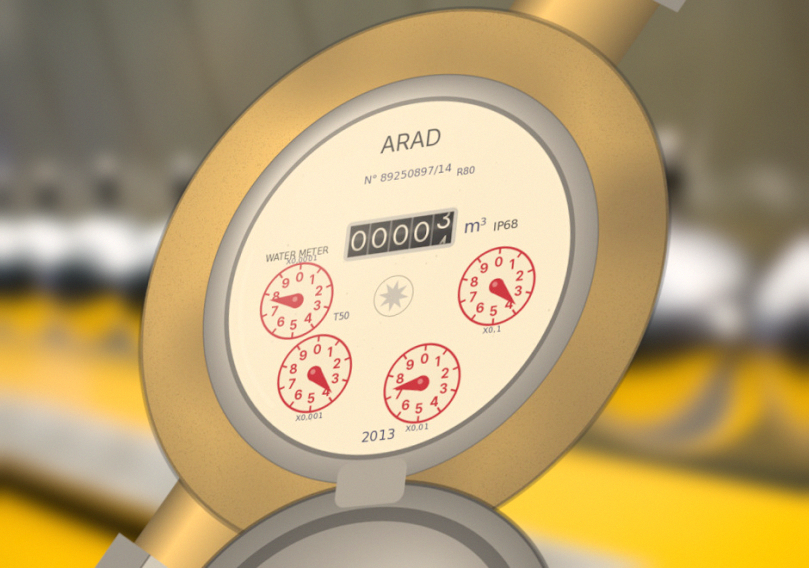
**3.3737** m³
